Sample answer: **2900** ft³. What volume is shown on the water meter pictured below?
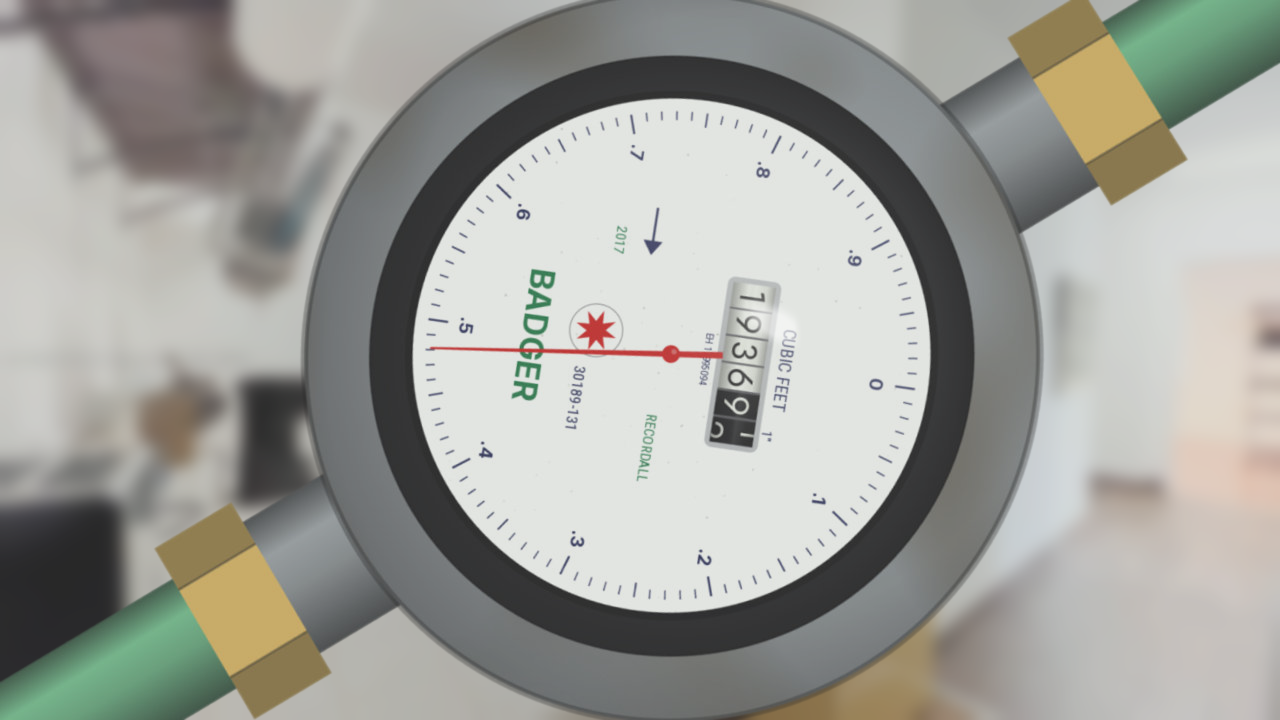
**193691.48** ft³
